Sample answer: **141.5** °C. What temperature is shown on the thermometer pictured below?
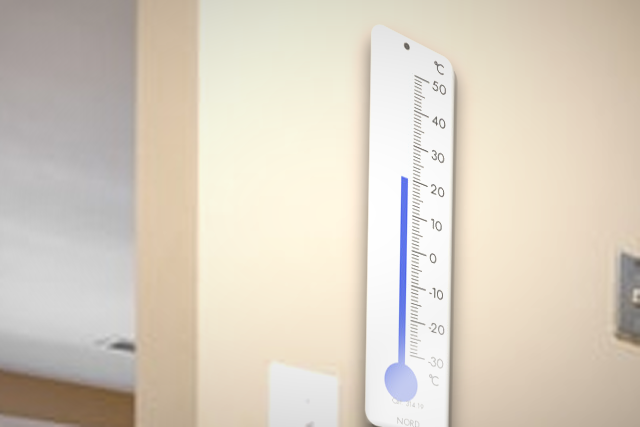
**20** °C
